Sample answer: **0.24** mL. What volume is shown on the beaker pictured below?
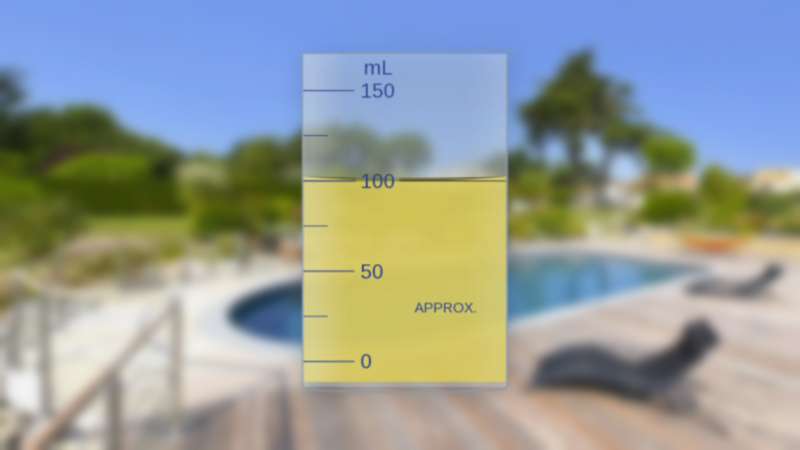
**100** mL
